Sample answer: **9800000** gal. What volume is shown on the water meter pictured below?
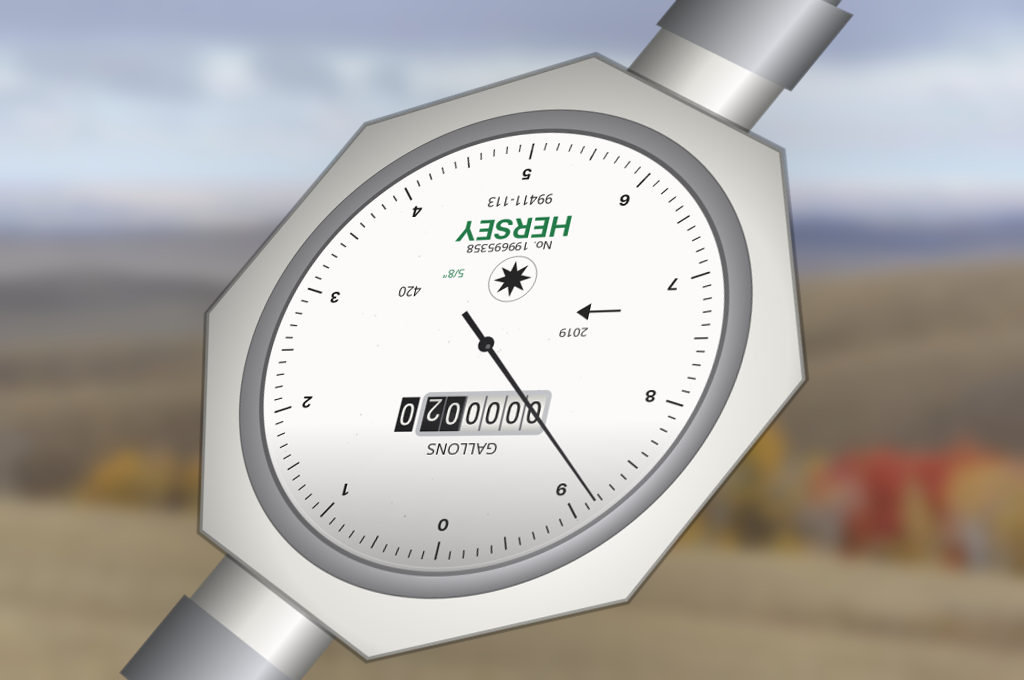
**18.8** gal
